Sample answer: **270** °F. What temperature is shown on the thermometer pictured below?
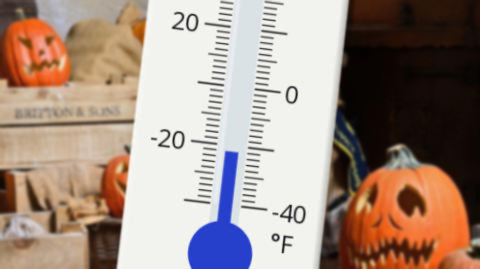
**-22** °F
